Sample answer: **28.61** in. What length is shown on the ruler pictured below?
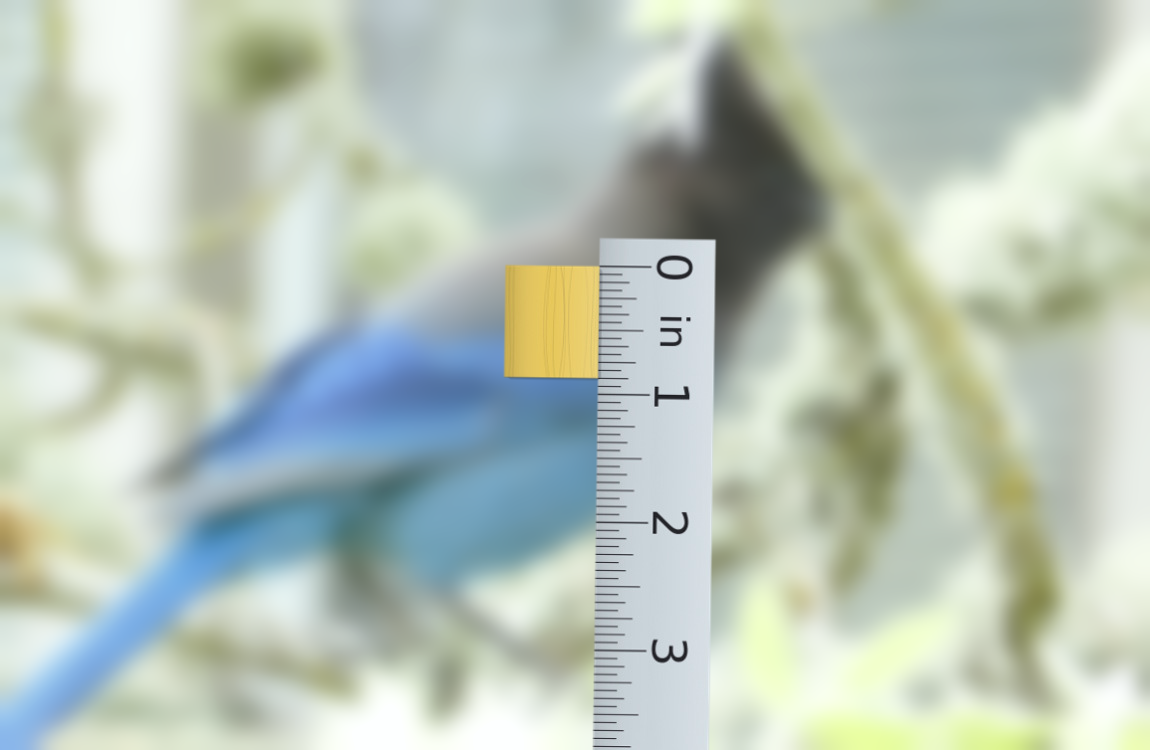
**0.875** in
